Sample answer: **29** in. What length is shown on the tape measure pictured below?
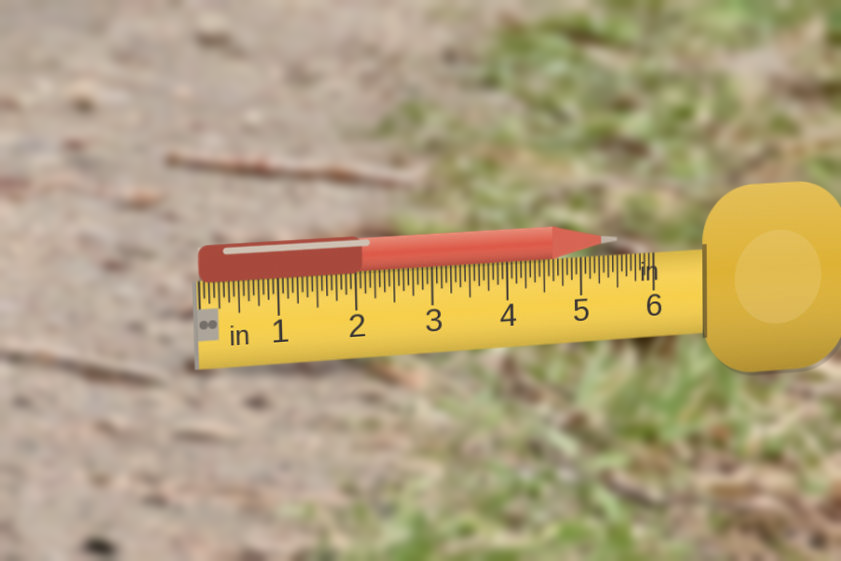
**5.5** in
